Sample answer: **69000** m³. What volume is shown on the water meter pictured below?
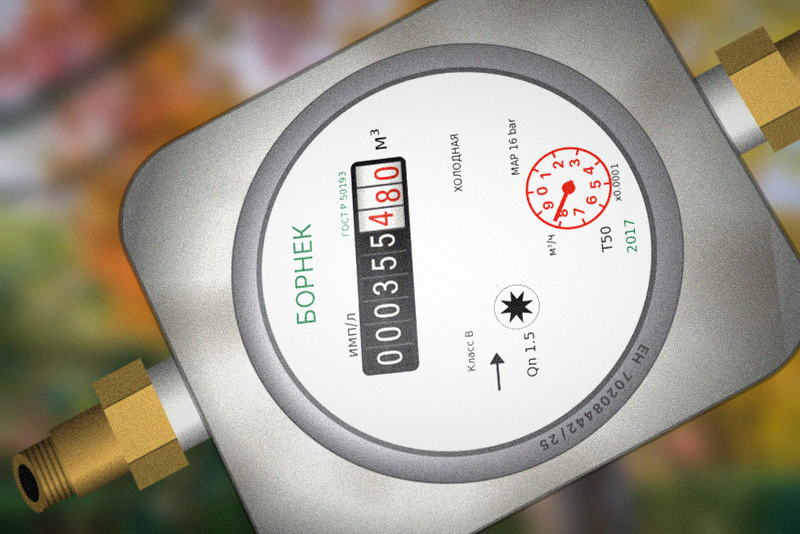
**355.4798** m³
